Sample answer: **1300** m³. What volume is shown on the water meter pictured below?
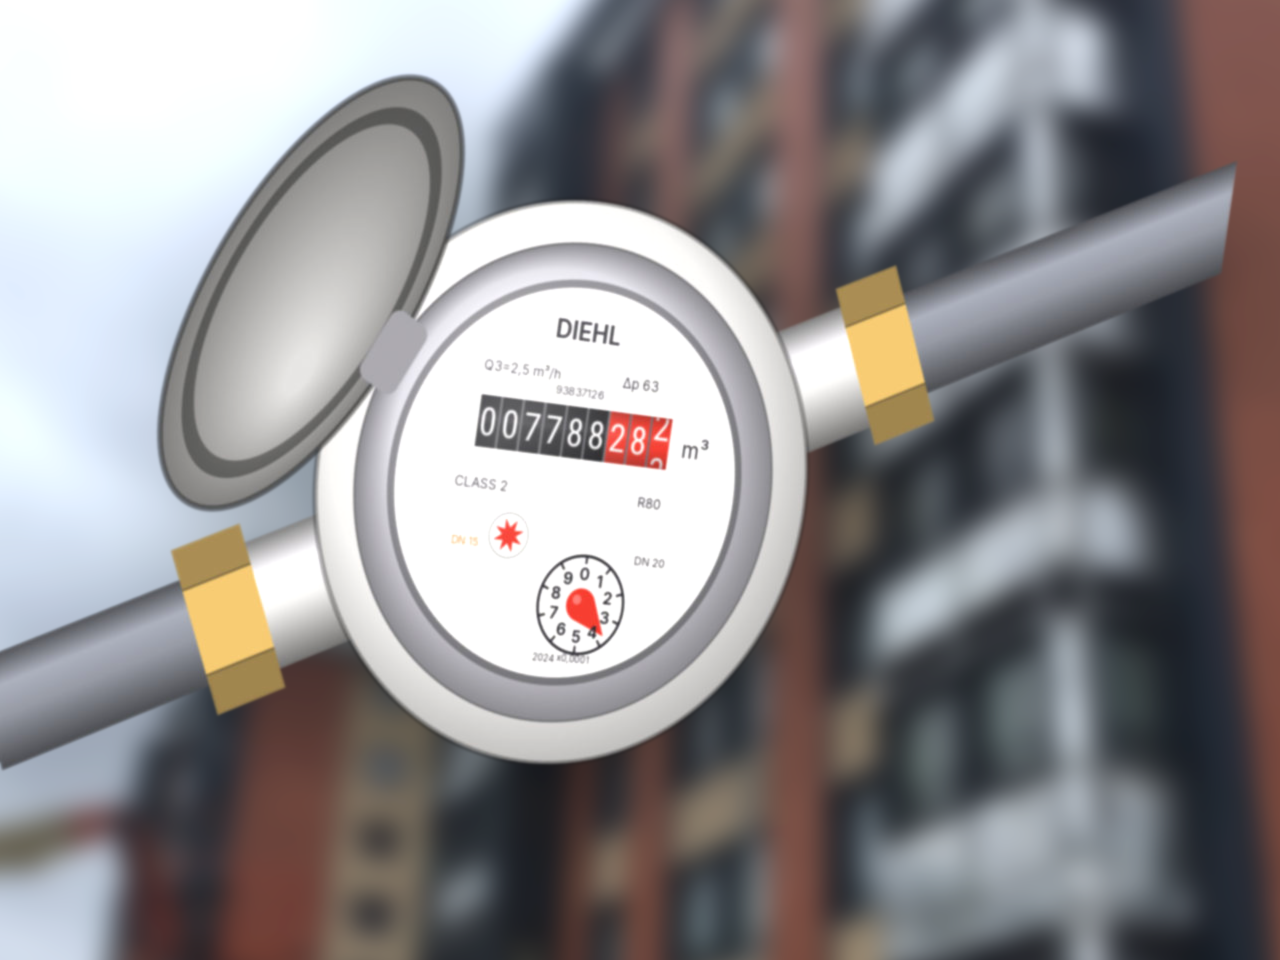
**7788.2823** m³
